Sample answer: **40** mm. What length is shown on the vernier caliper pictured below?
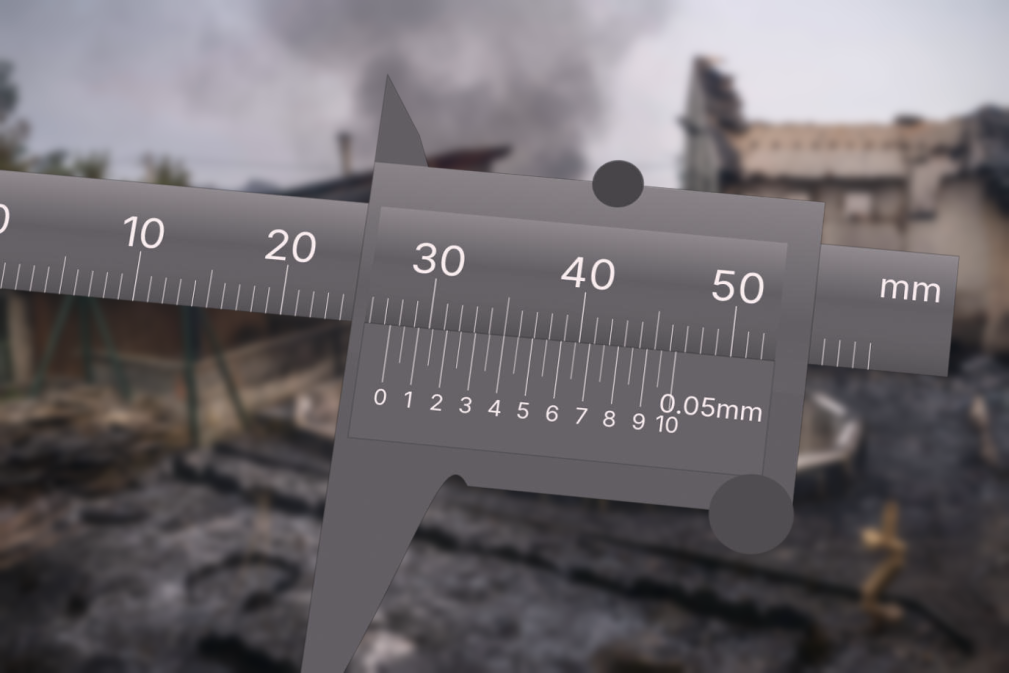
**27.4** mm
